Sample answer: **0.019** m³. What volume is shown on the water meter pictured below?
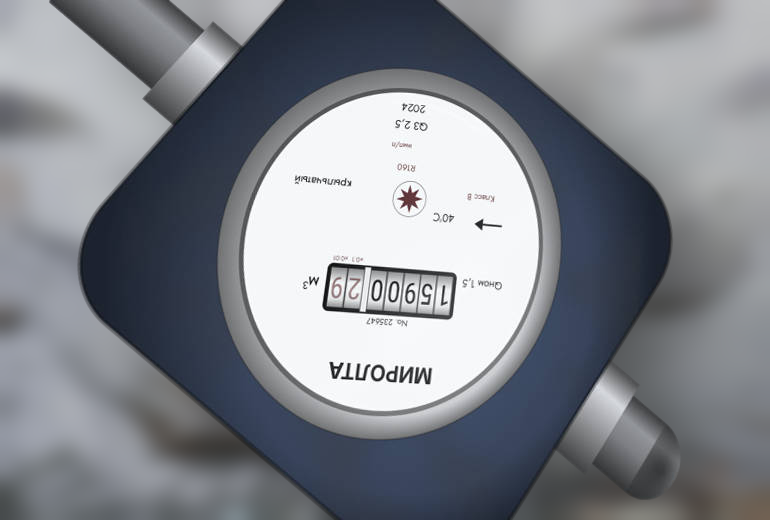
**15900.29** m³
